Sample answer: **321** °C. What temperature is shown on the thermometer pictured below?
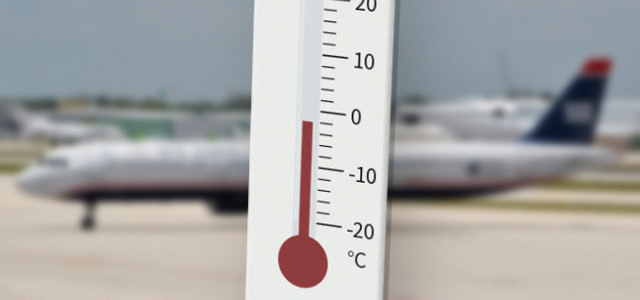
**-2** °C
